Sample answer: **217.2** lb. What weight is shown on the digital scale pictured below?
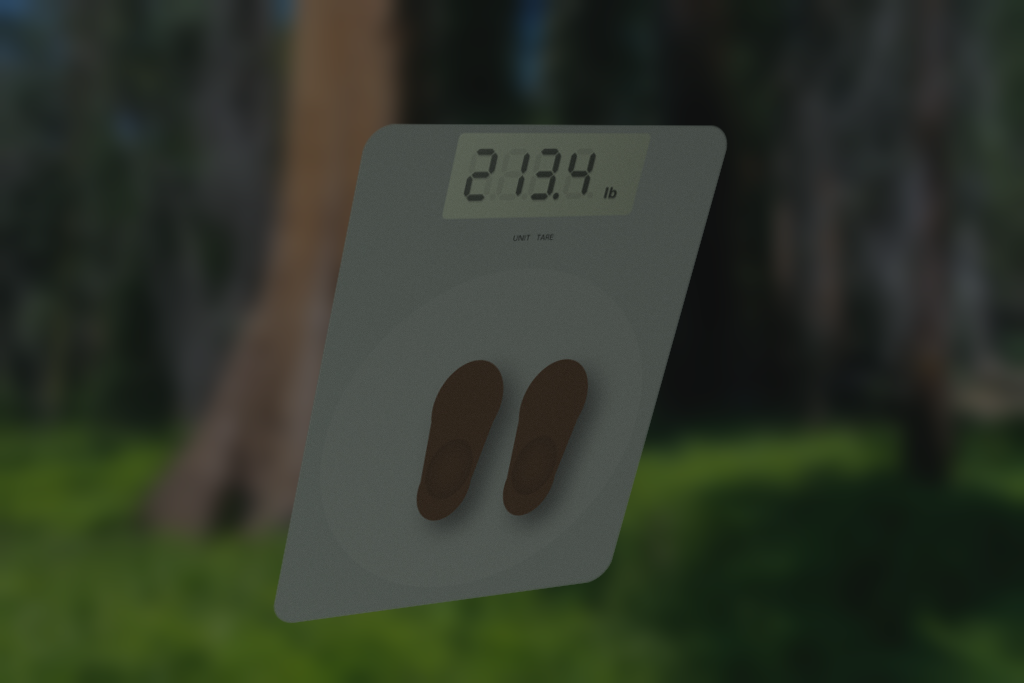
**213.4** lb
